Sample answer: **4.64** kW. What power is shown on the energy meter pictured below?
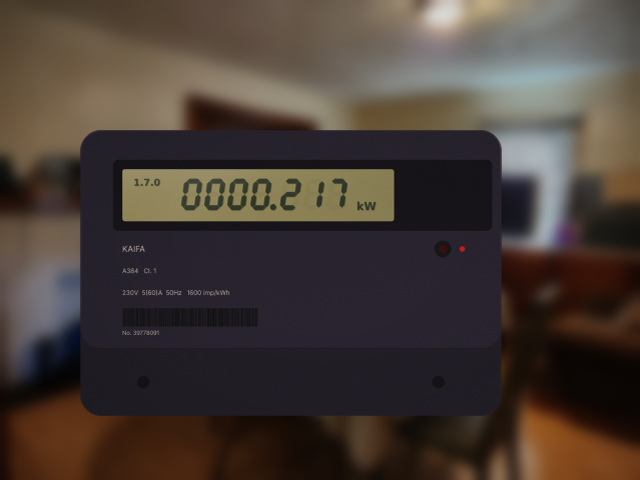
**0.217** kW
